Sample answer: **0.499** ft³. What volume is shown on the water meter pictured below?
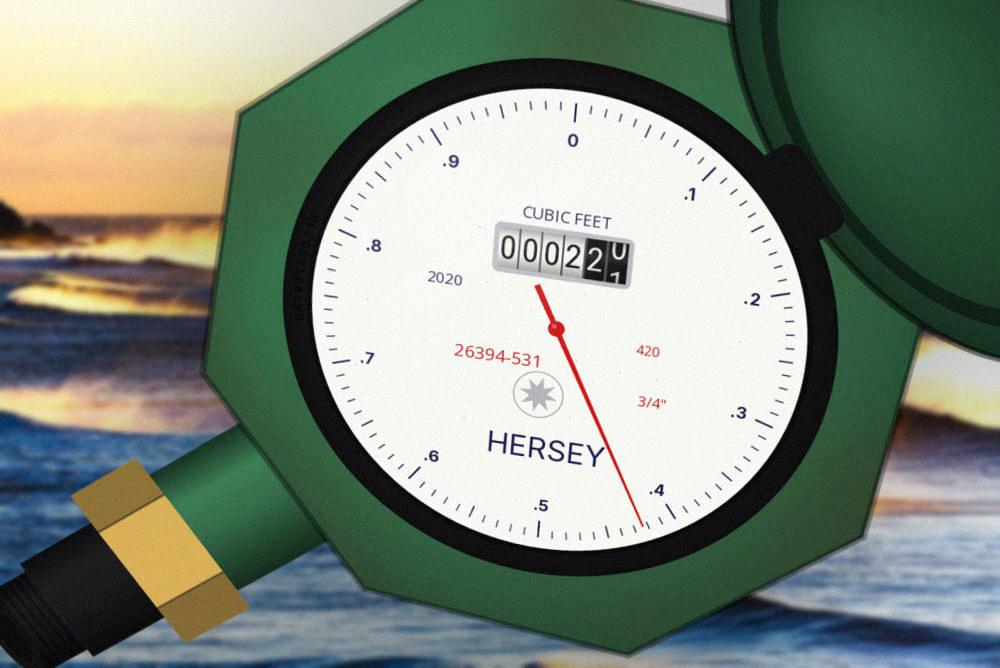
**220.42** ft³
